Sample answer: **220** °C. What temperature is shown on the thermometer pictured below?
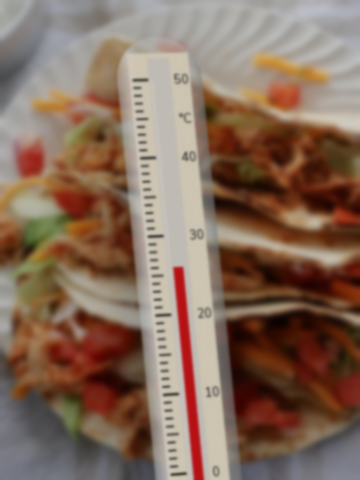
**26** °C
